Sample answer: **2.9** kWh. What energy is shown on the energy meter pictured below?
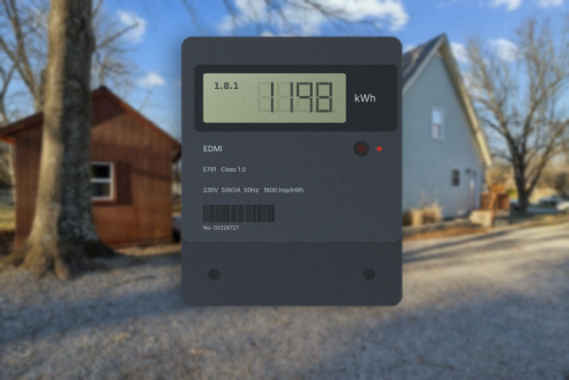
**1198** kWh
